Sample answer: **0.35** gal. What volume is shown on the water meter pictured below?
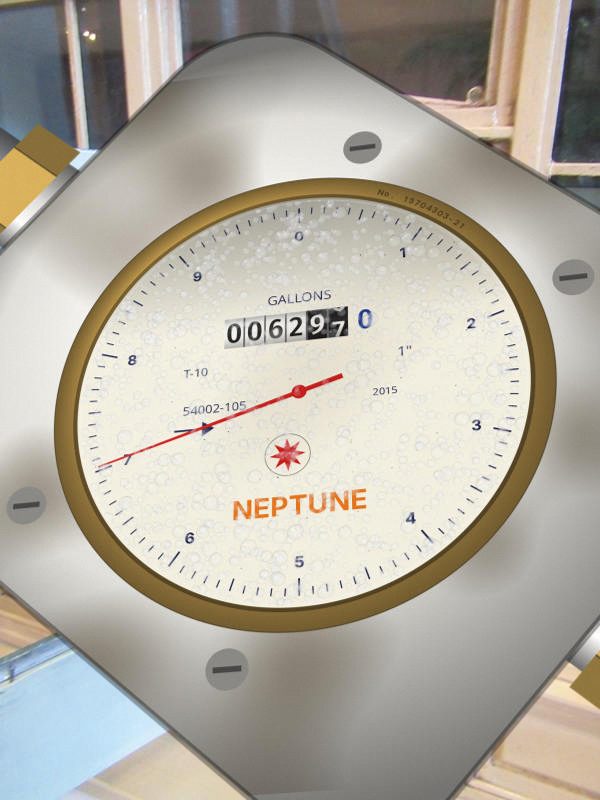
**62967.0** gal
